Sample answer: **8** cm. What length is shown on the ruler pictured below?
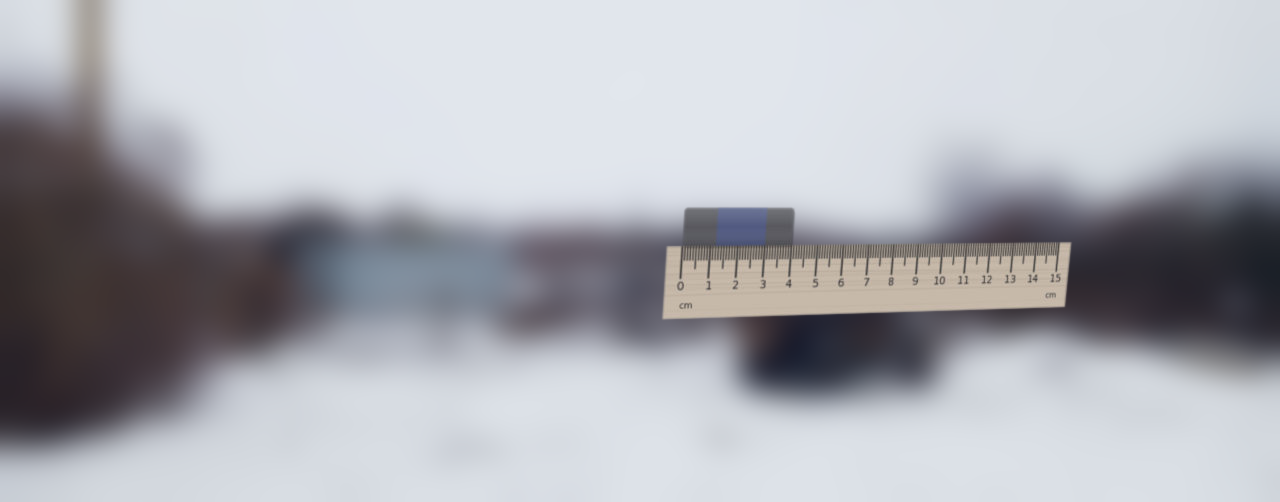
**4** cm
